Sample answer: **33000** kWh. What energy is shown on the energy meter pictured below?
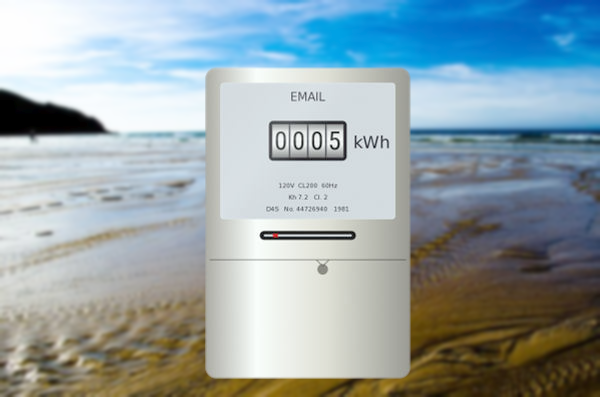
**5** kWh
